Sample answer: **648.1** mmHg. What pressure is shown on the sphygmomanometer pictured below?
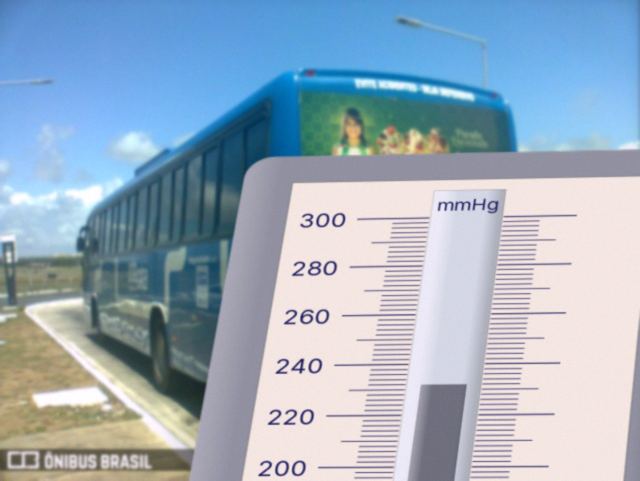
**232** mmHg
